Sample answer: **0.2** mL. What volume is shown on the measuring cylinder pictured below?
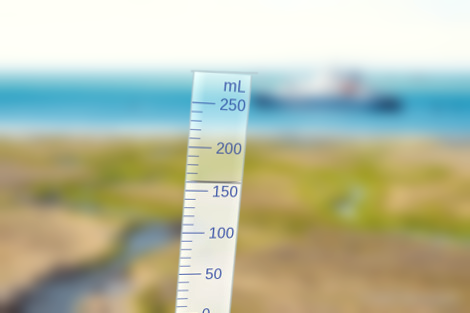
**160** mL
